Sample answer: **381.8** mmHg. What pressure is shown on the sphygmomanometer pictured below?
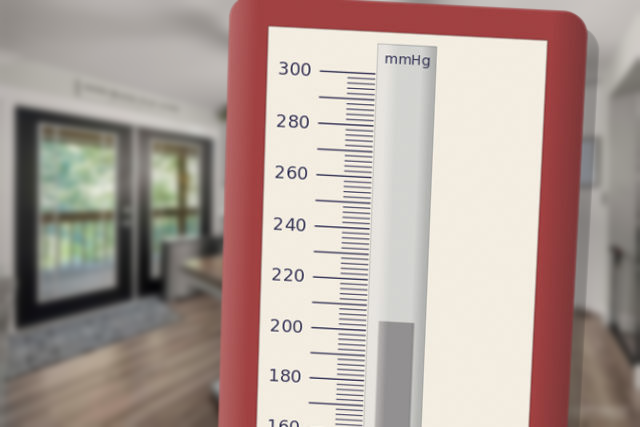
**204** mmHg
